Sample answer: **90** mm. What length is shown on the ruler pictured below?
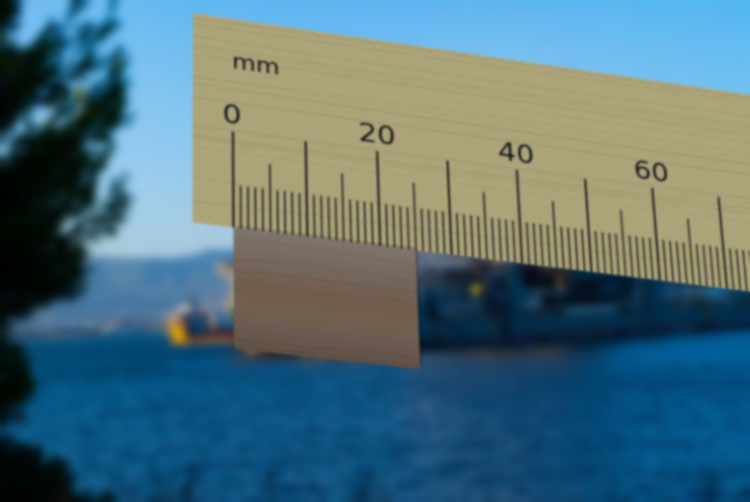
**25** mm
